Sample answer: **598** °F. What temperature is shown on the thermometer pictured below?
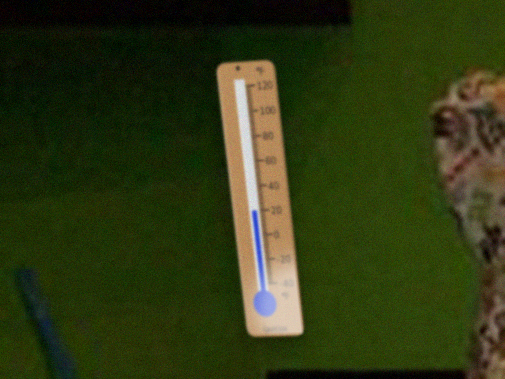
**20** °F
